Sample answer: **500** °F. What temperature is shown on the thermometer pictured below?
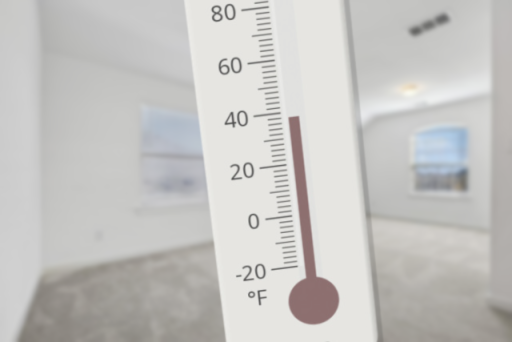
**38** °F
